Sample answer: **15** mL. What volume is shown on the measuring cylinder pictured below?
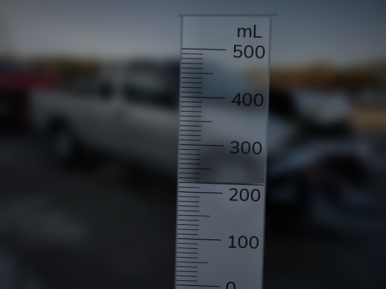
**220** mL
